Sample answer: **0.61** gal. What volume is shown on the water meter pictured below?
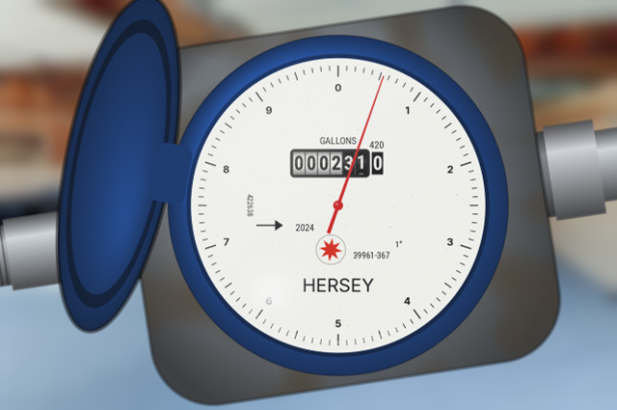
**2310.5** gal
